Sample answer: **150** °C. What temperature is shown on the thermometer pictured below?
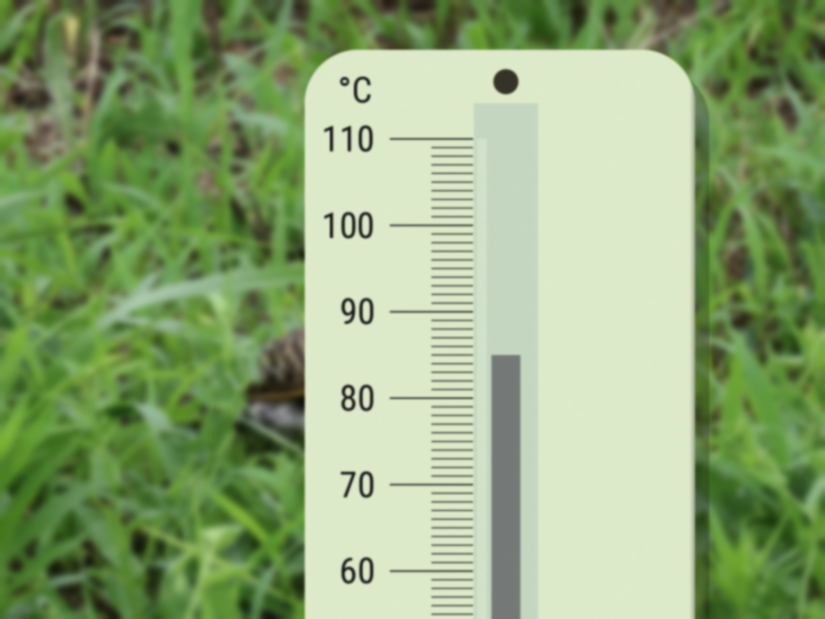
**85** °C
